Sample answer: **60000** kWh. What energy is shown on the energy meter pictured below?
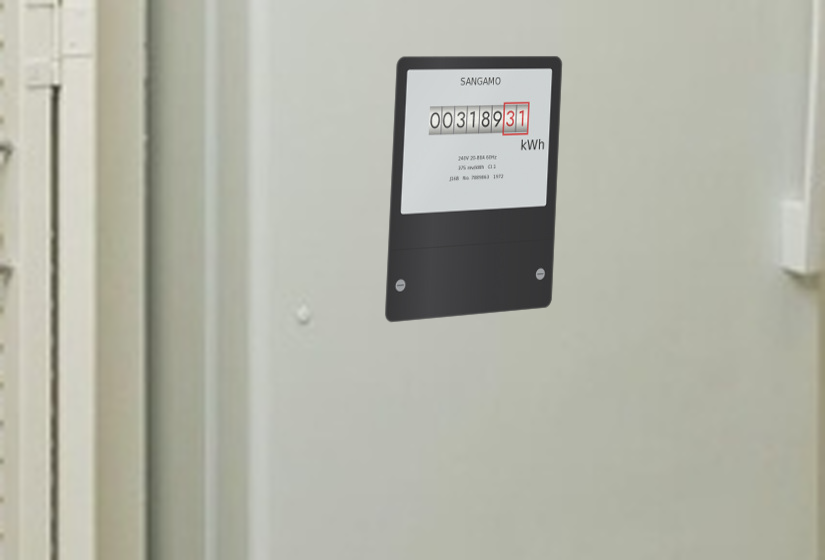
**3189.31** kWh
